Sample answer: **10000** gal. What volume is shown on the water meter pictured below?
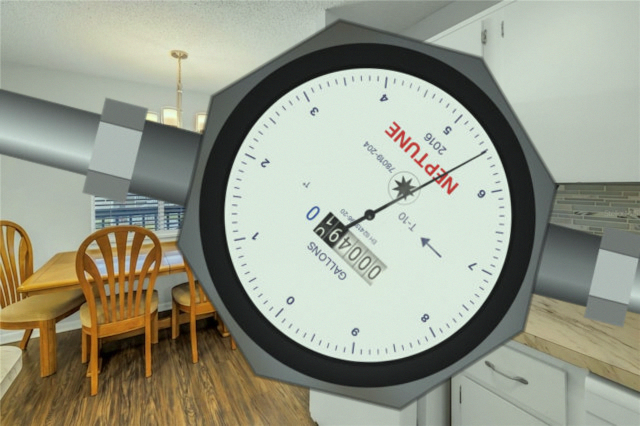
**4905.5** gal
